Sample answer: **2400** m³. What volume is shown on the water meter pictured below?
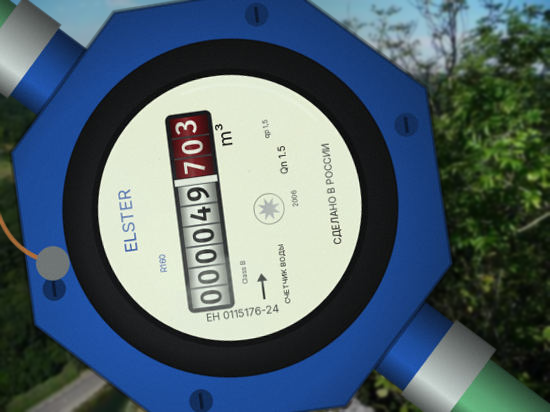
**49.703** m³
